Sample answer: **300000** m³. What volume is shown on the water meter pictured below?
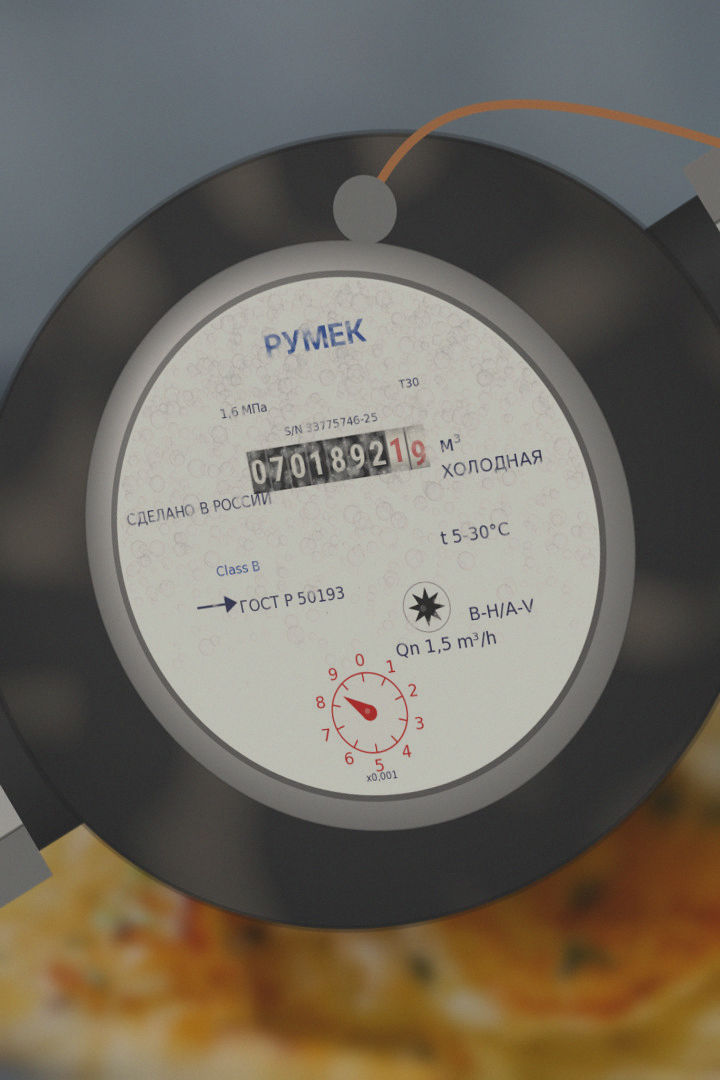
**701892.188** m³
